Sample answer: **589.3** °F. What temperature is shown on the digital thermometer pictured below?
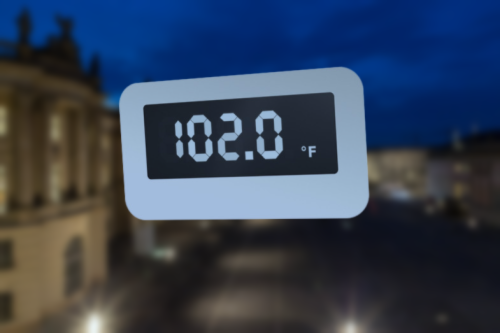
**102.0** °F
